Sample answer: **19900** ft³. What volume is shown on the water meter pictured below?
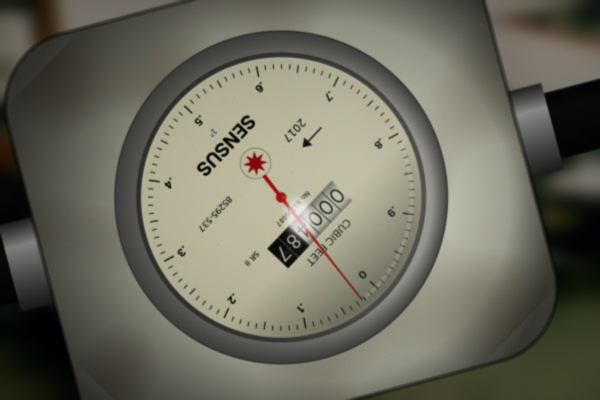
**487.02** ft³
